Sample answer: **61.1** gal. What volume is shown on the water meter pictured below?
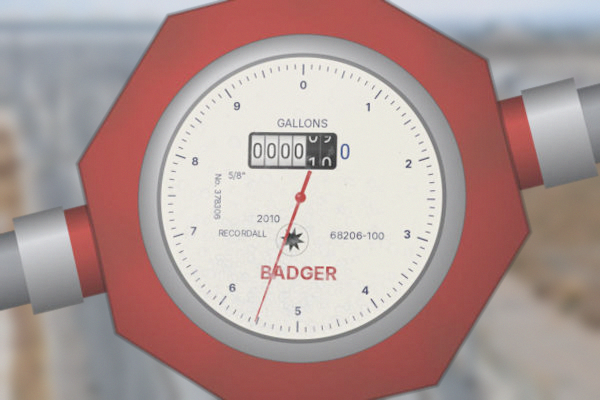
**95.5** gal
